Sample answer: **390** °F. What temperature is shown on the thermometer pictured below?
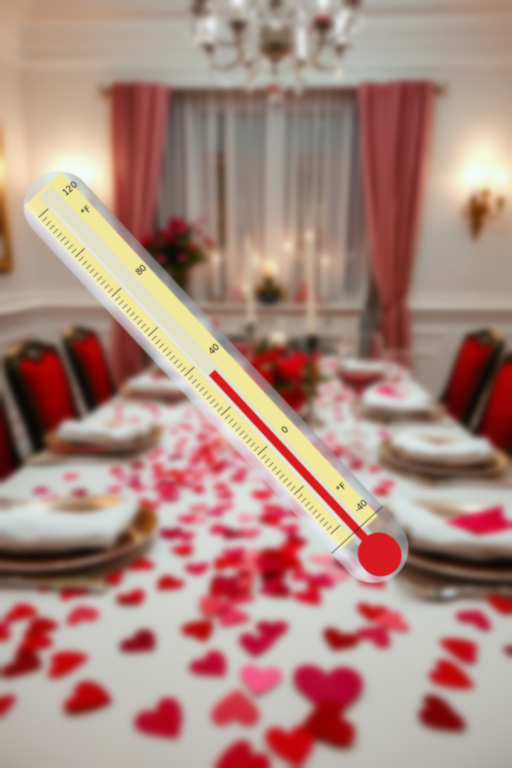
**34** °F
